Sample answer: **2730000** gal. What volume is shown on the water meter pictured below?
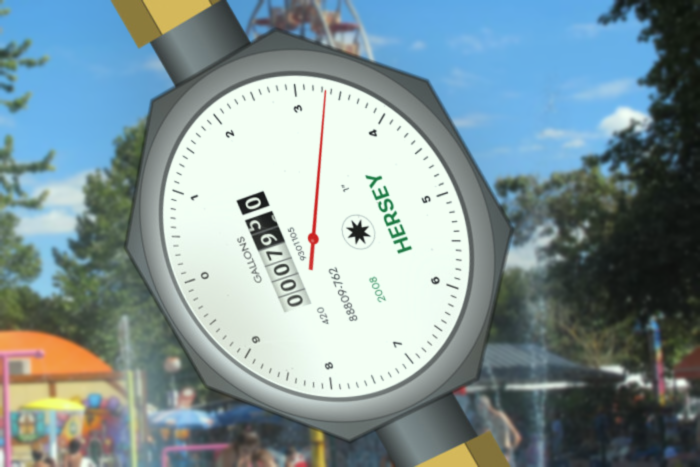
**7953.3** gal
